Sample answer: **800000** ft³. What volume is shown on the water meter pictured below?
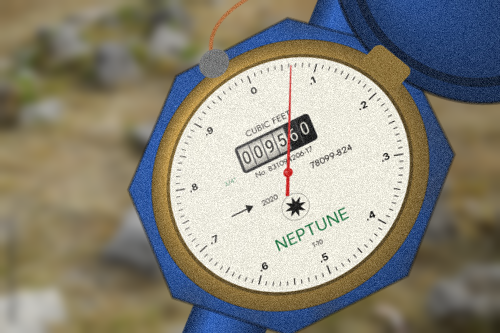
**9560.06** ft³
